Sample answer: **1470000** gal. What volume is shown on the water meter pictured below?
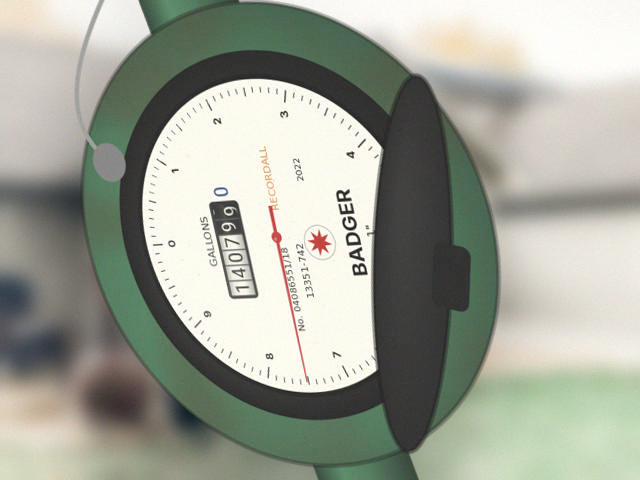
**1407987.5** gal
